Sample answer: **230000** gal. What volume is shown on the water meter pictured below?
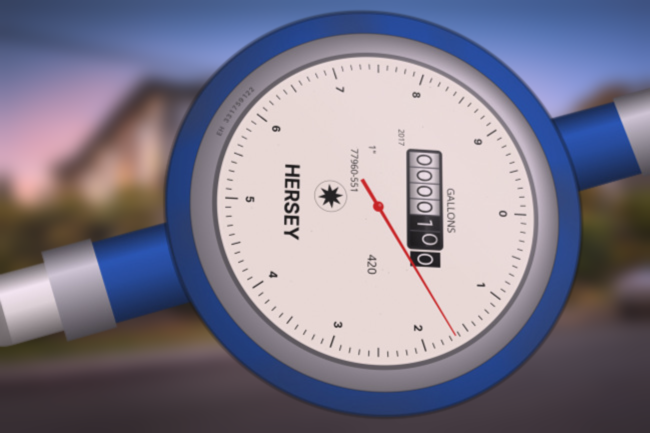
**101.6** gal
